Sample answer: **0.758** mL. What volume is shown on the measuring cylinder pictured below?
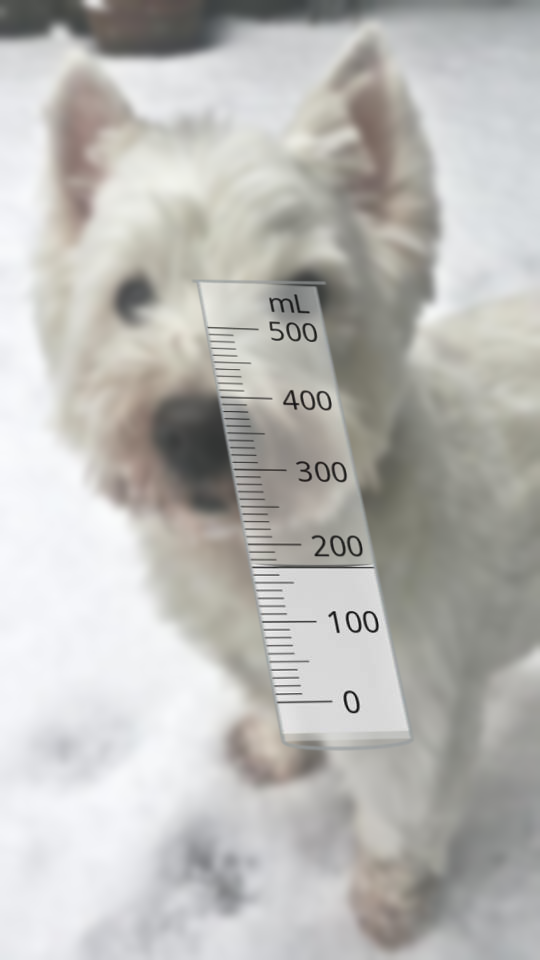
**170** mL
